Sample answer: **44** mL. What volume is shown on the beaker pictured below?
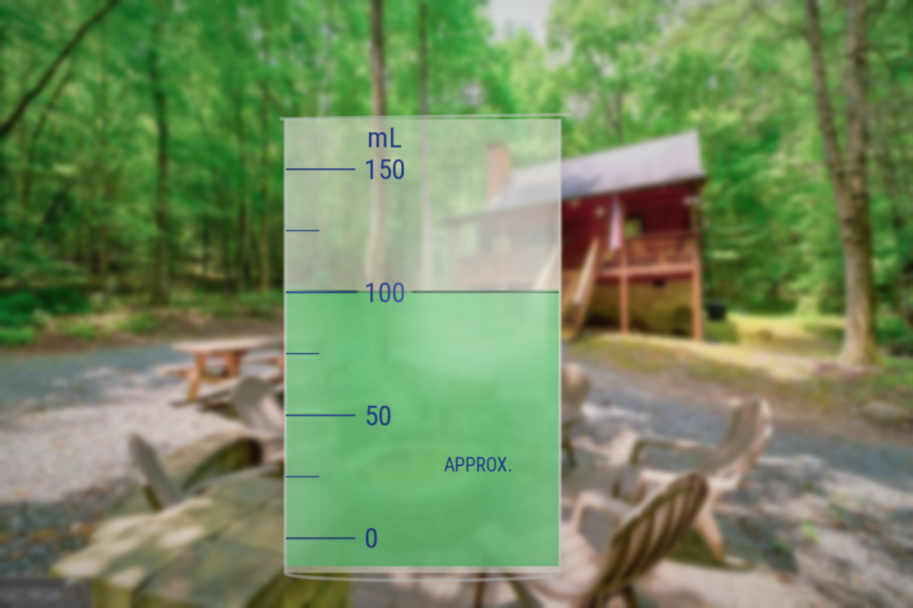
**100** mL
